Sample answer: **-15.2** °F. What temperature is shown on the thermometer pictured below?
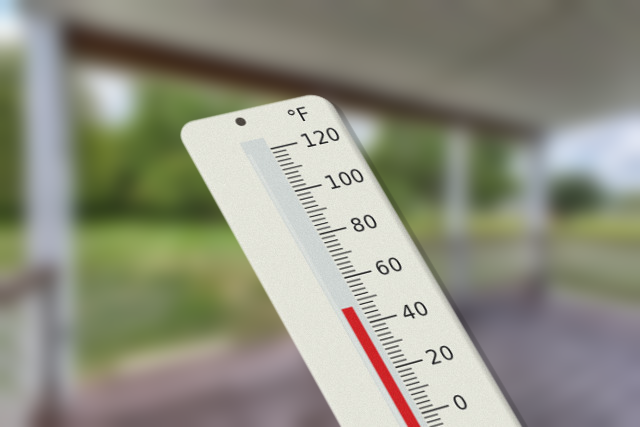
**48** °F
